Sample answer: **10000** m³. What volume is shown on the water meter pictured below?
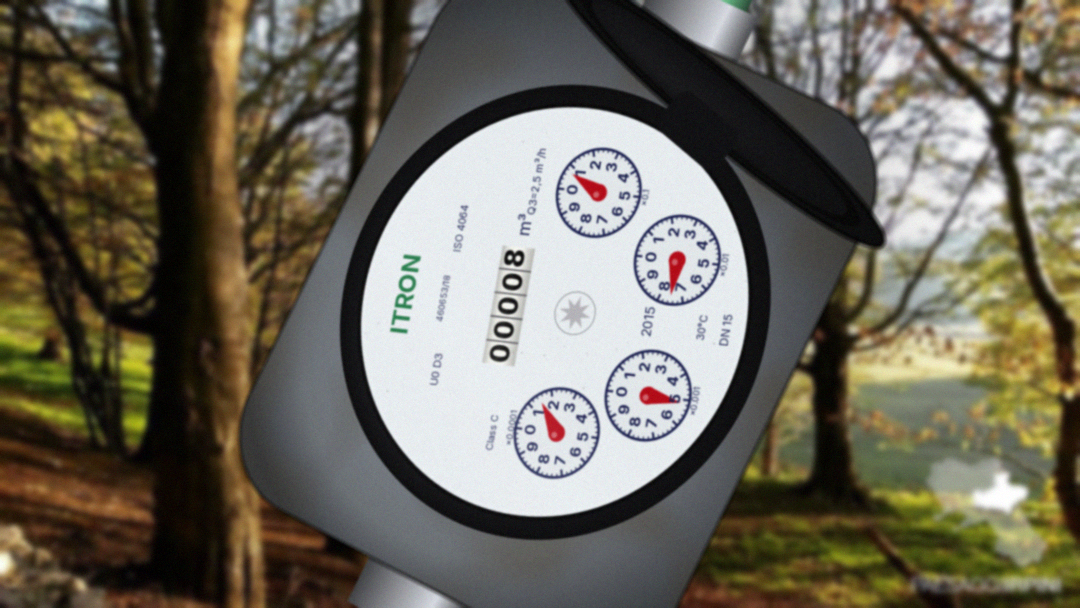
**8.0751** m³
